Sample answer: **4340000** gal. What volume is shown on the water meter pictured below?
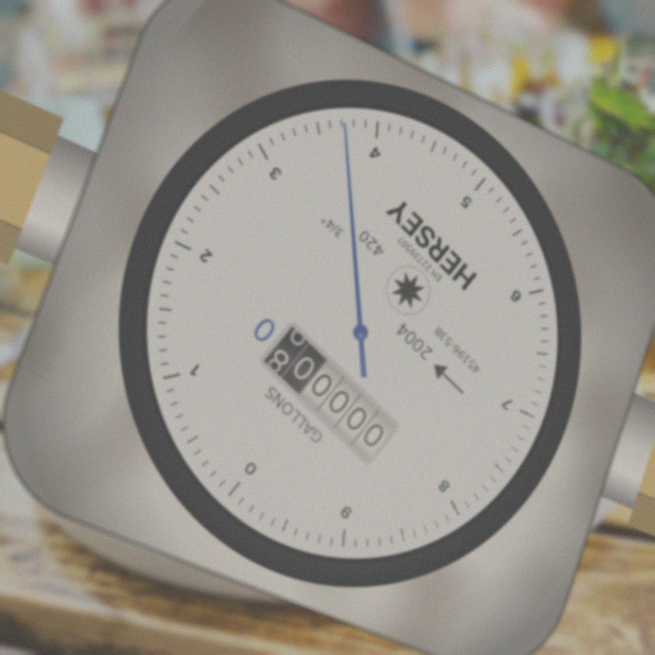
**83.7** gal
